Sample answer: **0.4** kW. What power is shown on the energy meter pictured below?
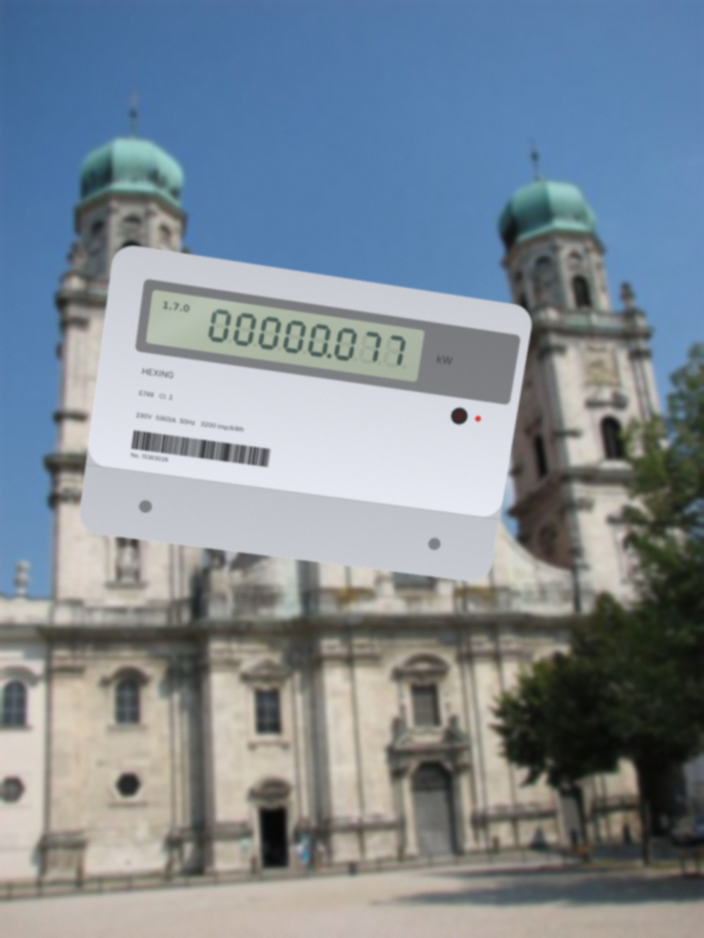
**0.077** kW
